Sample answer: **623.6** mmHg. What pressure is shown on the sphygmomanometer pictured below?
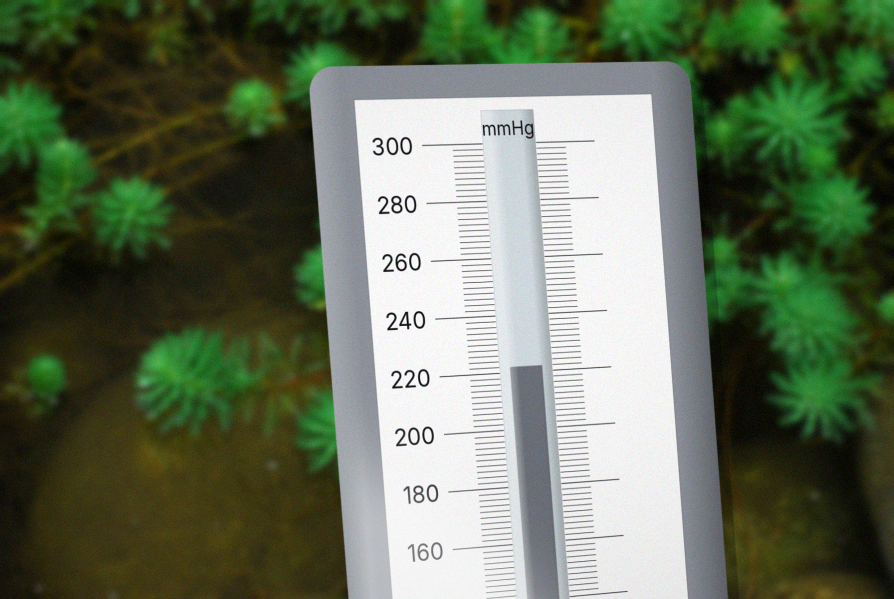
**222** mmHg
